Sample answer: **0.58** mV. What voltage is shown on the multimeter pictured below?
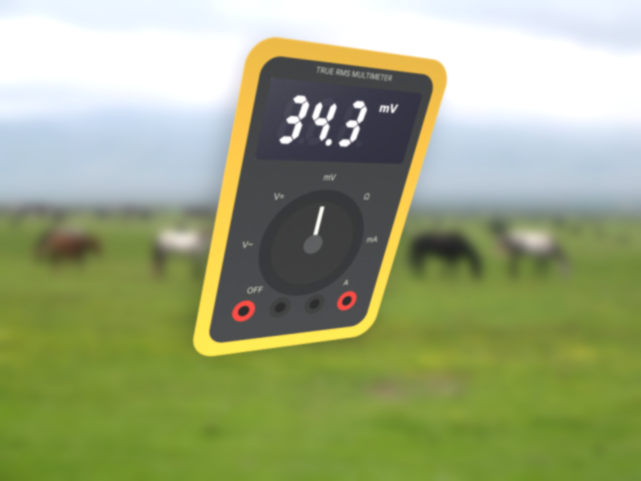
**34.3** mV
